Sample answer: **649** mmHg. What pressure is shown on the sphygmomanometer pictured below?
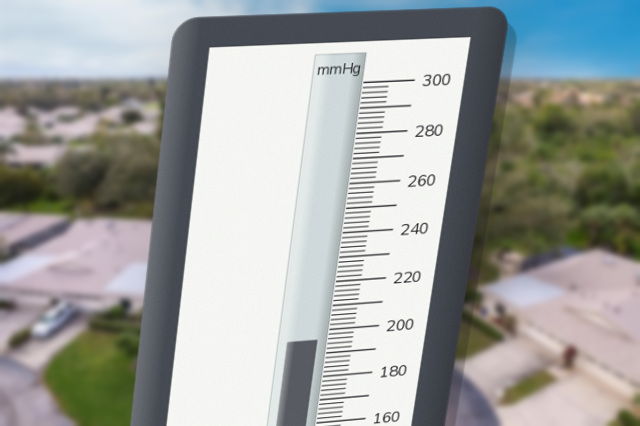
**196** mmHg
